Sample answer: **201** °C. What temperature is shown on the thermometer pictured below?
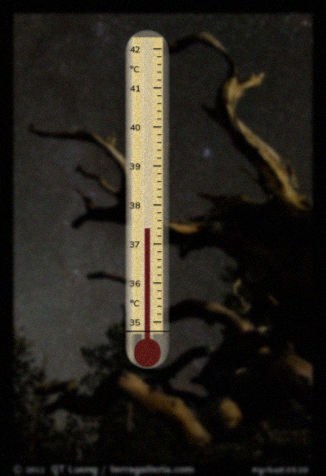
**37.4** °C
